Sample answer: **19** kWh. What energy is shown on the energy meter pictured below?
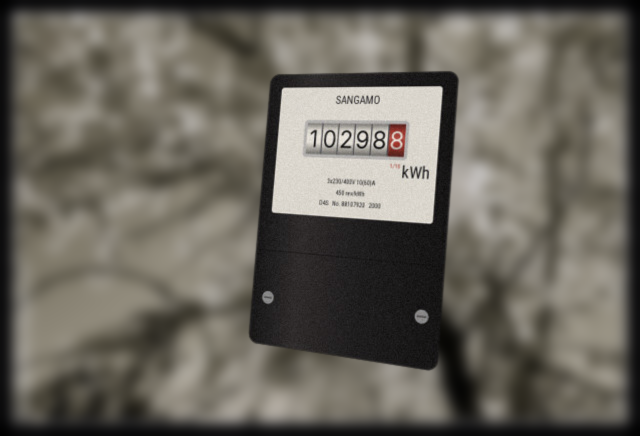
**10298.8** kWh
